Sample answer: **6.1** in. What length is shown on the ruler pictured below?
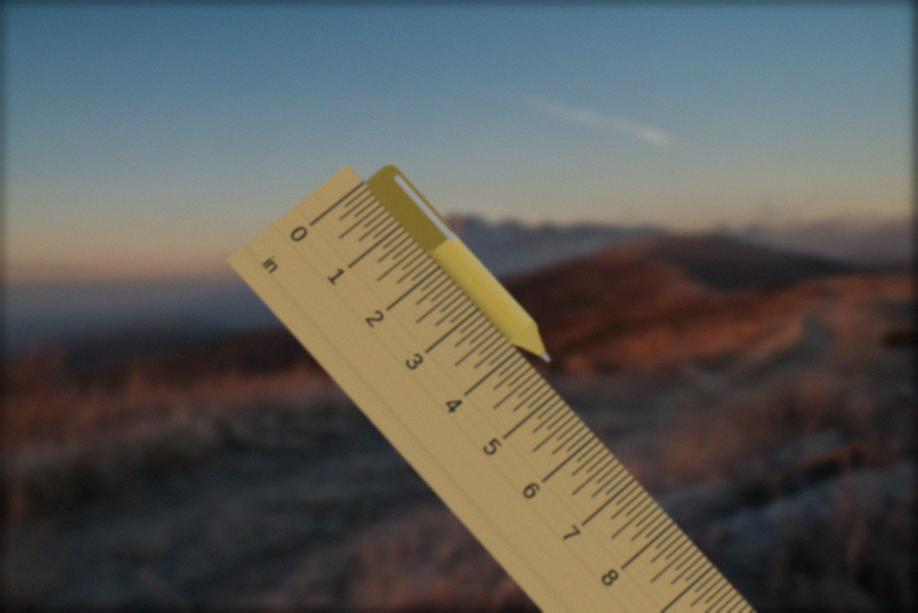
**4.5** in
